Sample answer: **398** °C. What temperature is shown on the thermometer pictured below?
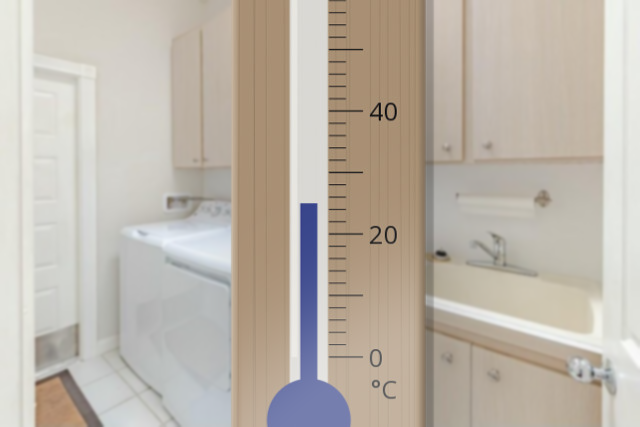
**25** °C
